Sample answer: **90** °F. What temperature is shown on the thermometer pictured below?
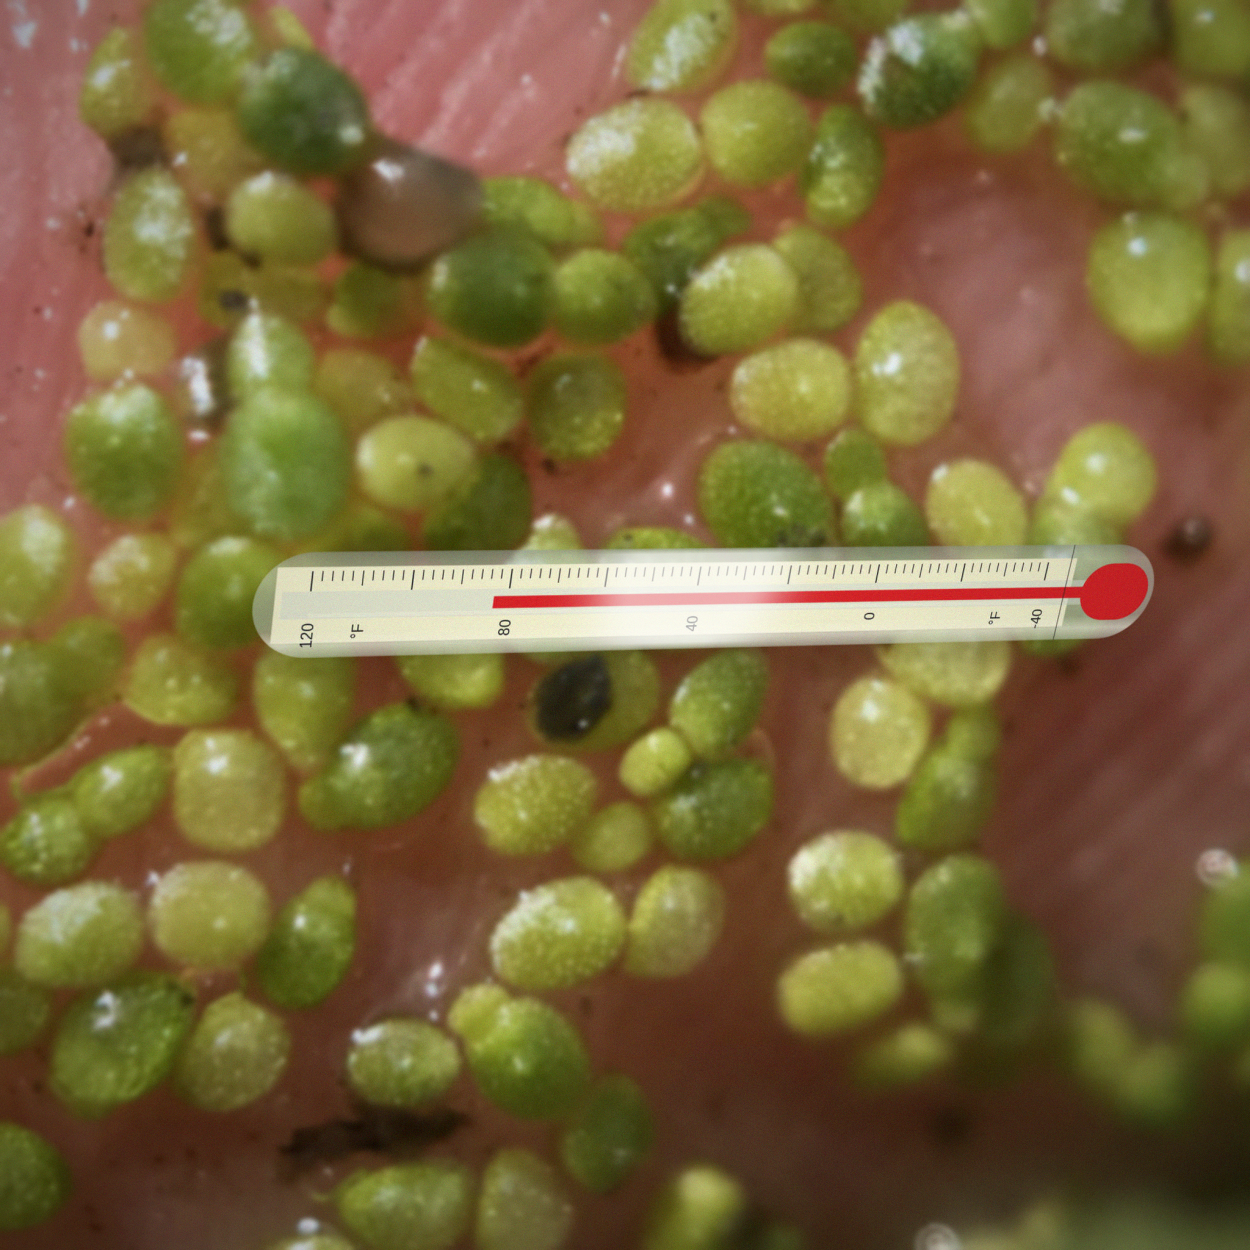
**83** °F
